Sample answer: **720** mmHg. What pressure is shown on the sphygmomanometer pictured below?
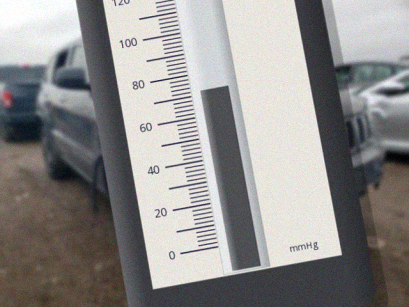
**72** mmHg
